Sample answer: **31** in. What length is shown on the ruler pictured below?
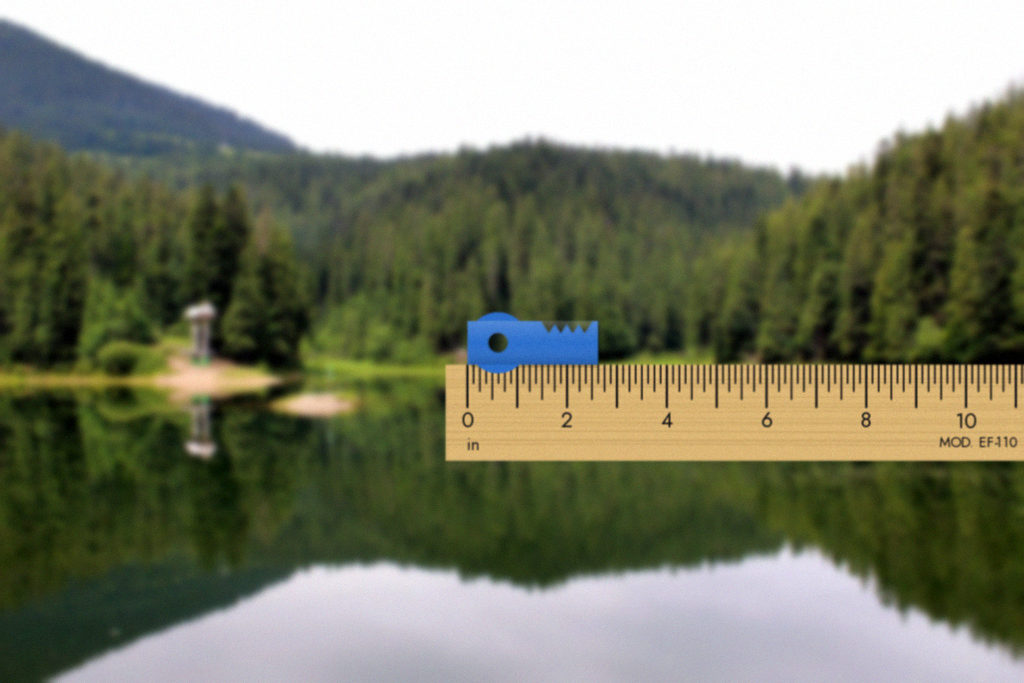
**2.625** in
